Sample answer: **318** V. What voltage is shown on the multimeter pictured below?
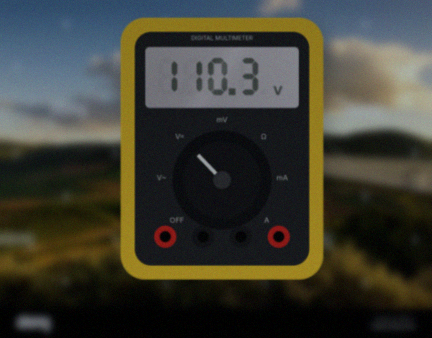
**110.3** V
